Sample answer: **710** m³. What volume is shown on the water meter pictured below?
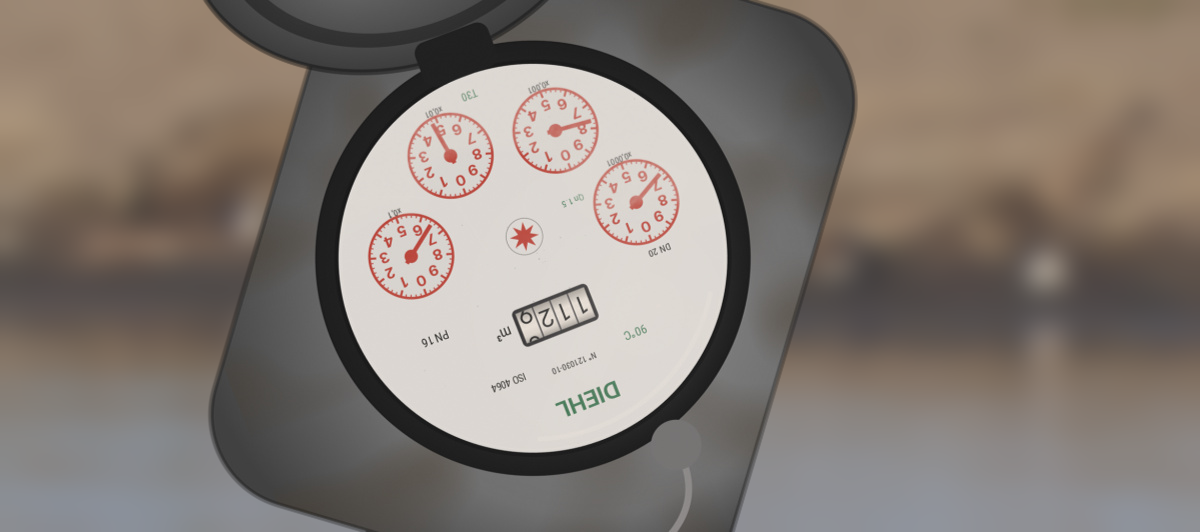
**1128.6476** m³
